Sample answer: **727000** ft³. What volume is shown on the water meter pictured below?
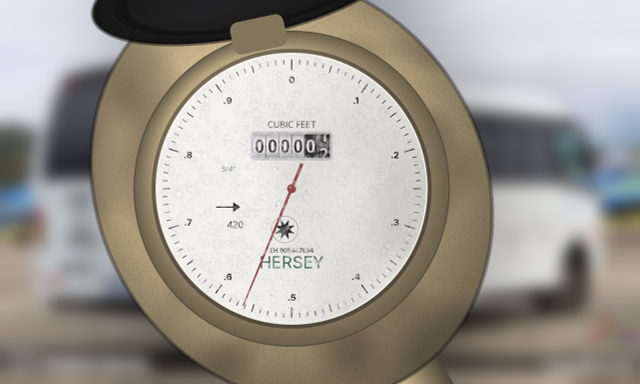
**1.56** ft³
